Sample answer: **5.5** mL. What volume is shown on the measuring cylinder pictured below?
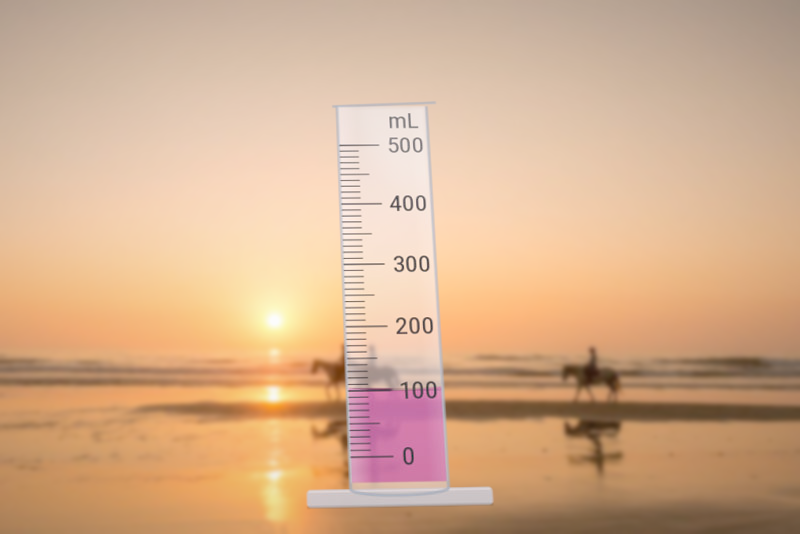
**100** mL
